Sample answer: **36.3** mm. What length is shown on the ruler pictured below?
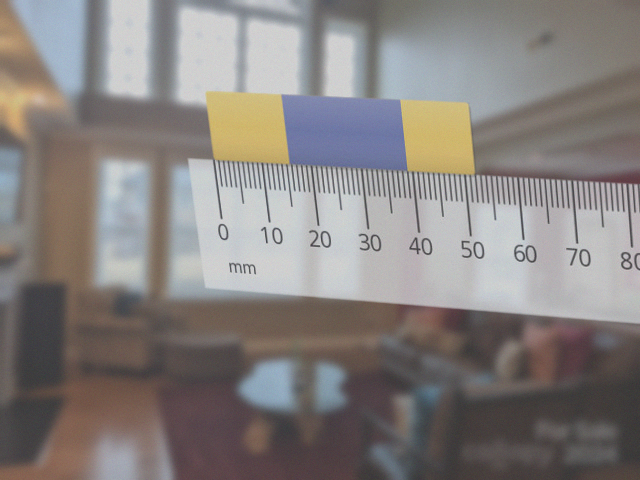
**52** mm
